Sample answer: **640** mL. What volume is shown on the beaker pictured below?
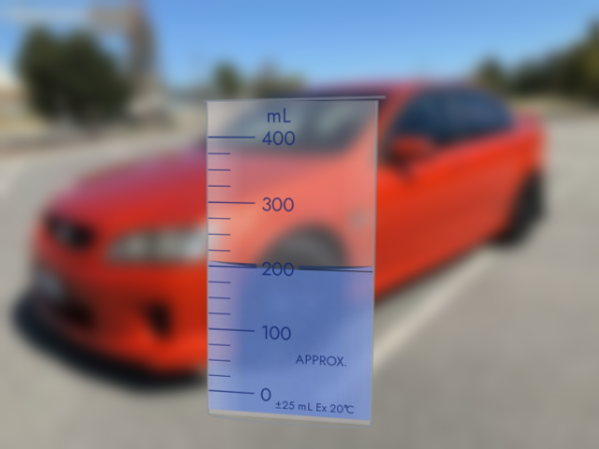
**200** mL
